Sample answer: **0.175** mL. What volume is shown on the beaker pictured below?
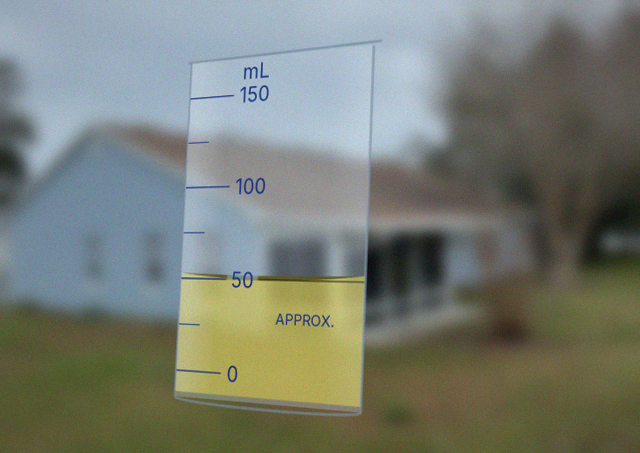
**50** mL
